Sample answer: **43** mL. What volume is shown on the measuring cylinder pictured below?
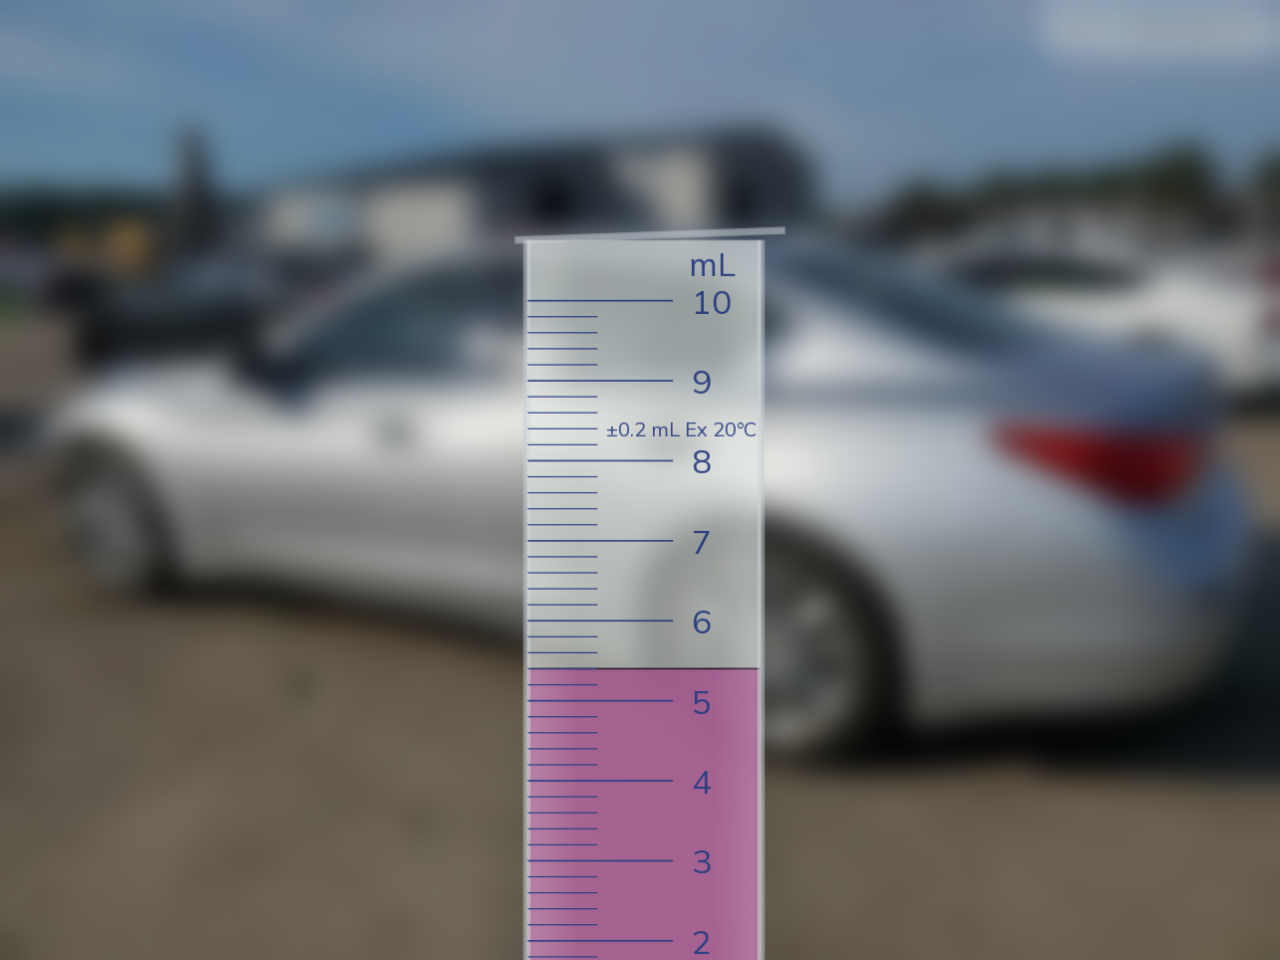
**5.4** mL
